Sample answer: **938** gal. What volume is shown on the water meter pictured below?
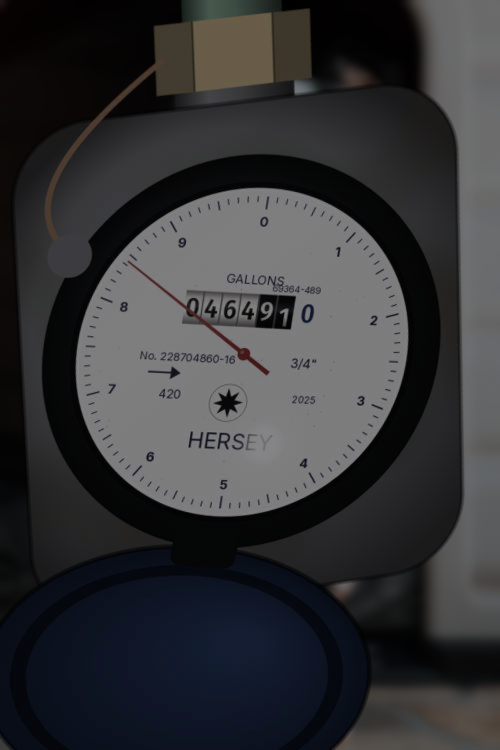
**464908.4** gal
